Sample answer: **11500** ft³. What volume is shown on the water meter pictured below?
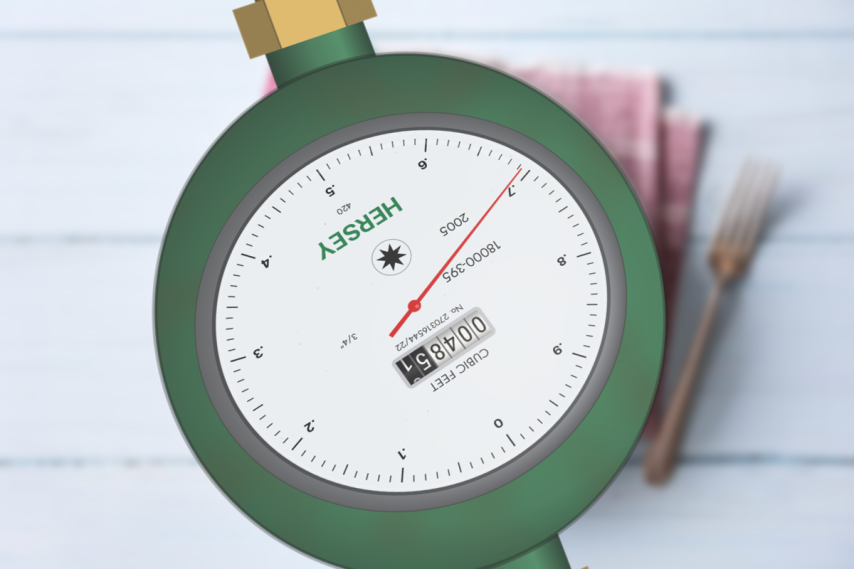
**4850.69** ft³
